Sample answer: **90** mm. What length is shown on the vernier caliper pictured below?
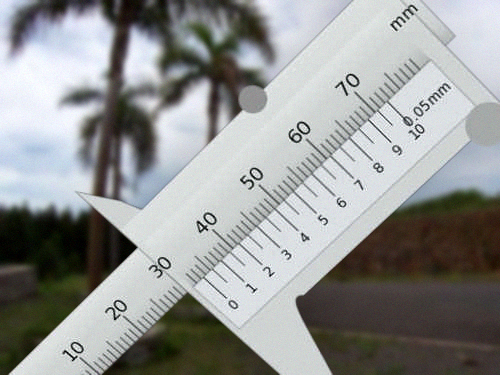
**33.4** mm
